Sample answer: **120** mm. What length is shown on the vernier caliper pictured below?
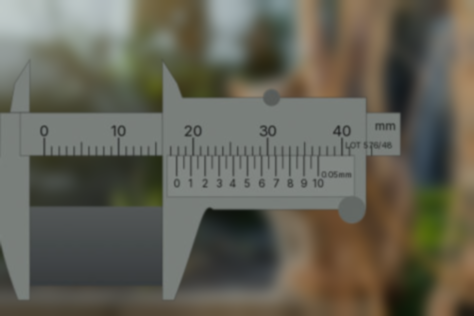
**17.8** mm
